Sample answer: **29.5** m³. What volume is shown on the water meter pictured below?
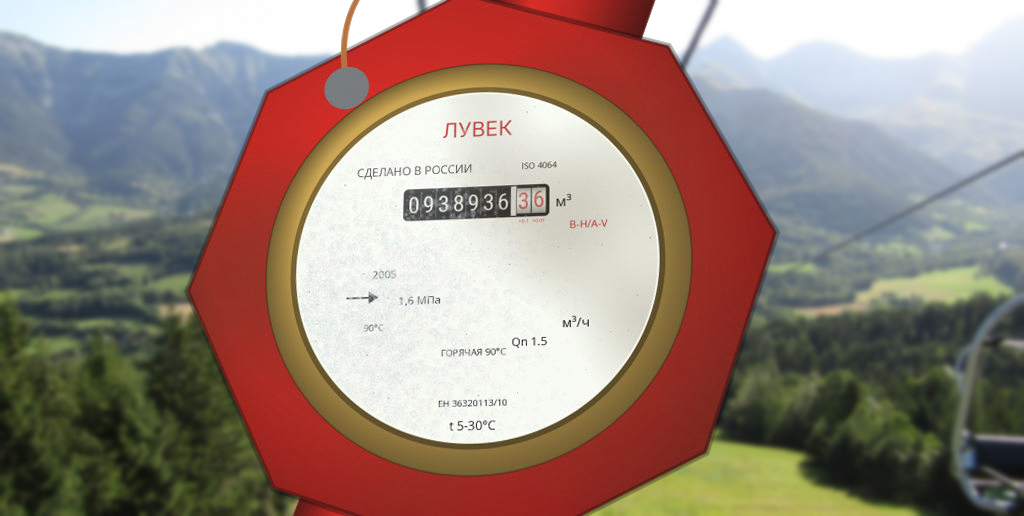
**938936.36** m³
